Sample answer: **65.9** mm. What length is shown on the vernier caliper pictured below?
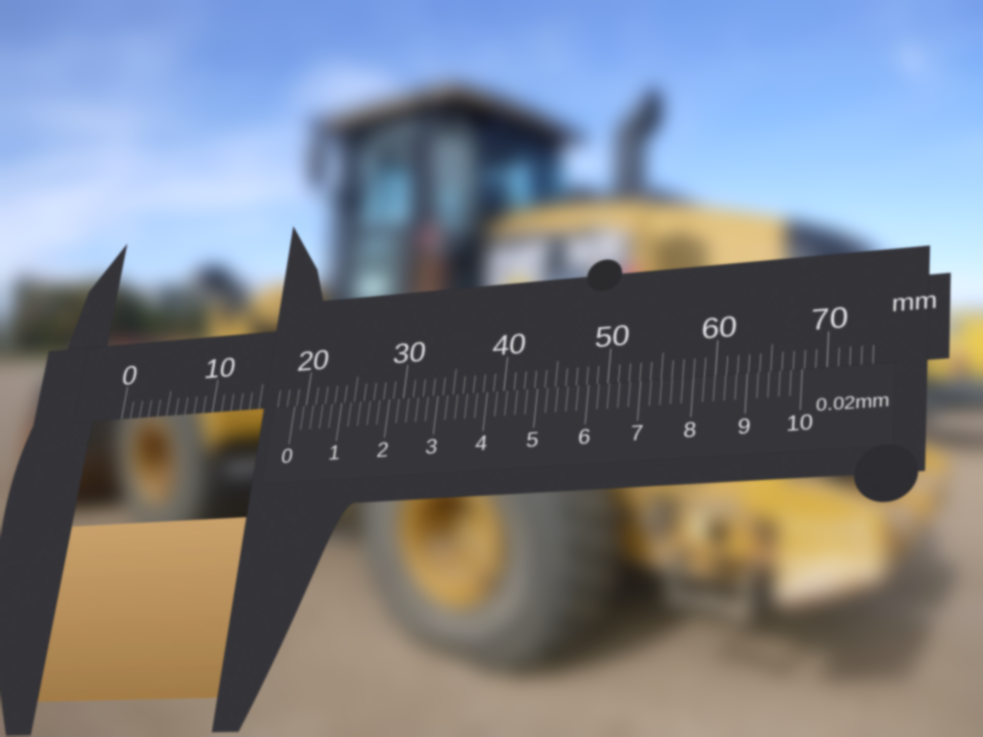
**18.8** mm
